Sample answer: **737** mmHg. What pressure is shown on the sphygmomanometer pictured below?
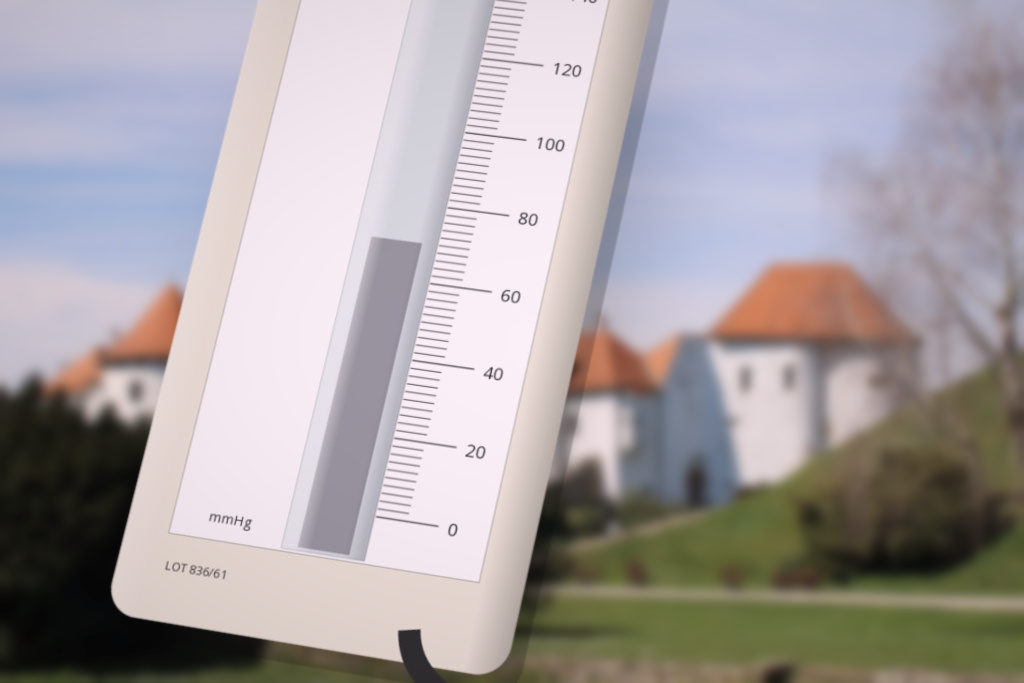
**70** mmHg
